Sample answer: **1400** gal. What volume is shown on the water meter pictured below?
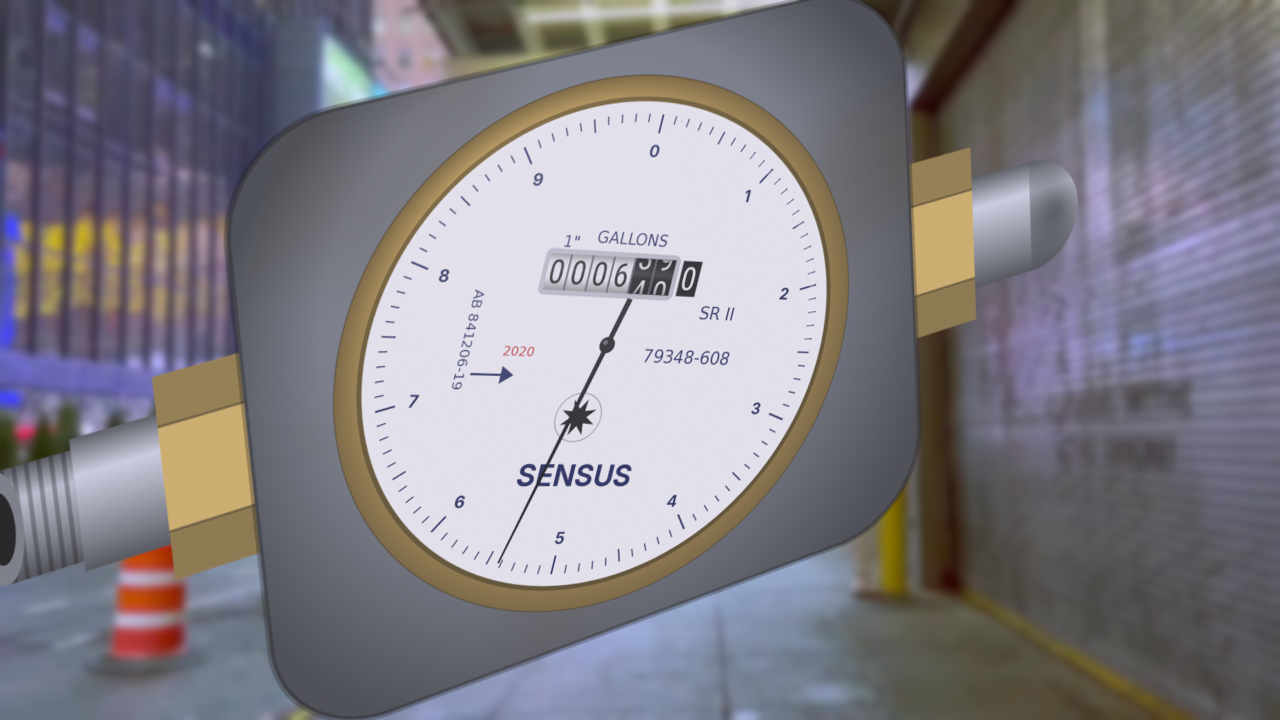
**6395.4** gal
